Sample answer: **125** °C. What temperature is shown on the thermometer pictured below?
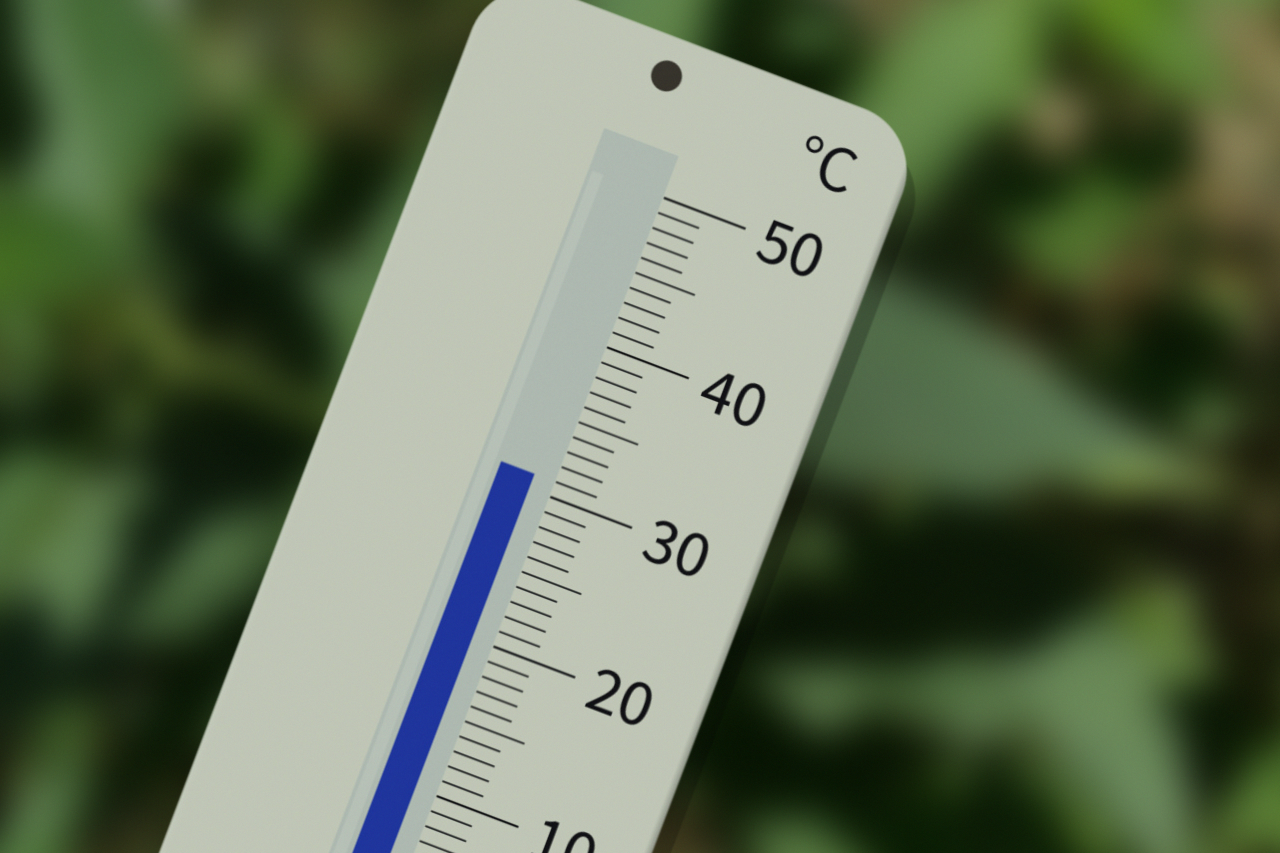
**31** °C
